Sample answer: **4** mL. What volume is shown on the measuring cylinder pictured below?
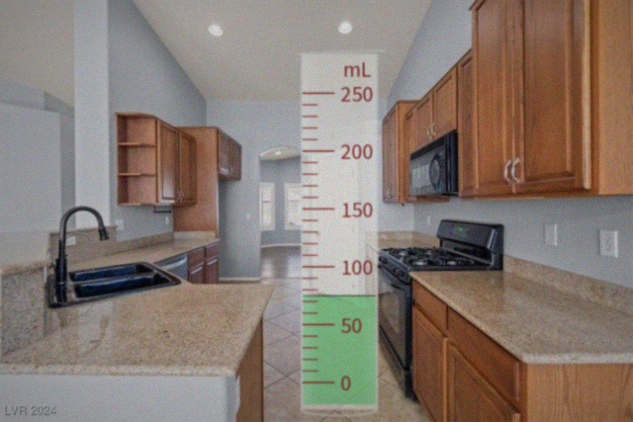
**75** mL
